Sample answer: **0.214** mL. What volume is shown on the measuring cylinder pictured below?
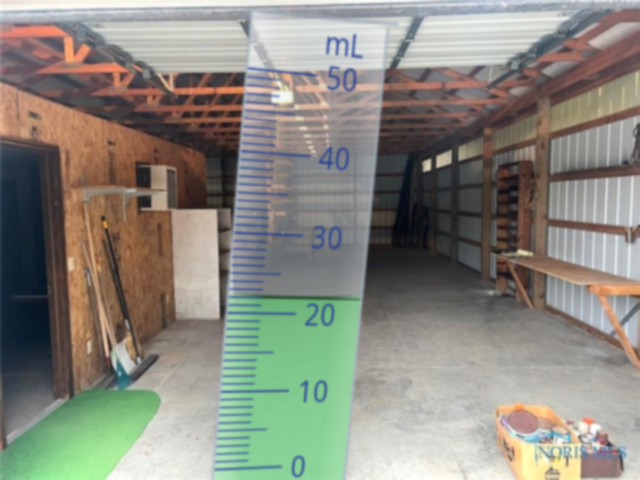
**22** mL
